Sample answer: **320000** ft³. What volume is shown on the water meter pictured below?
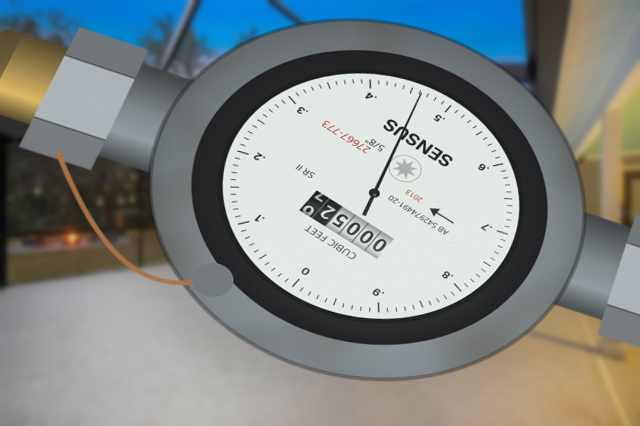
**526.46** ft³
